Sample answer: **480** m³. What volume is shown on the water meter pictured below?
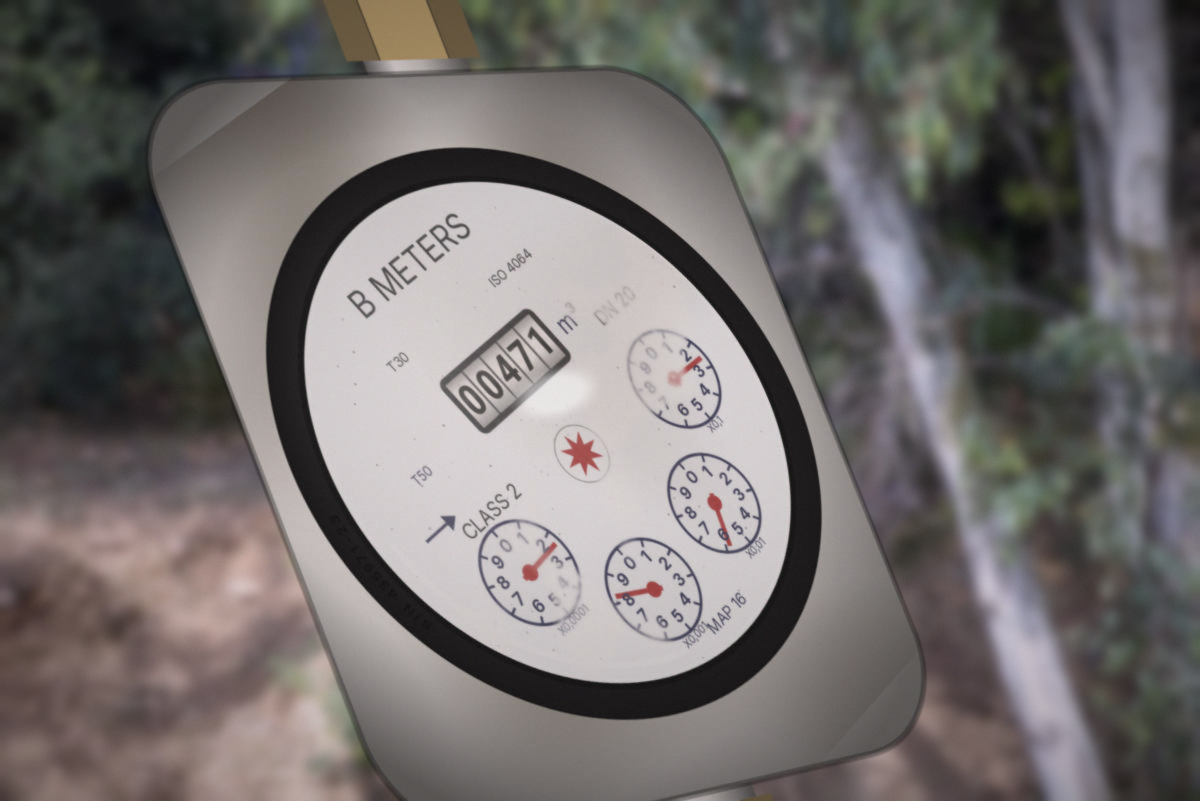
**471.2582** m³
